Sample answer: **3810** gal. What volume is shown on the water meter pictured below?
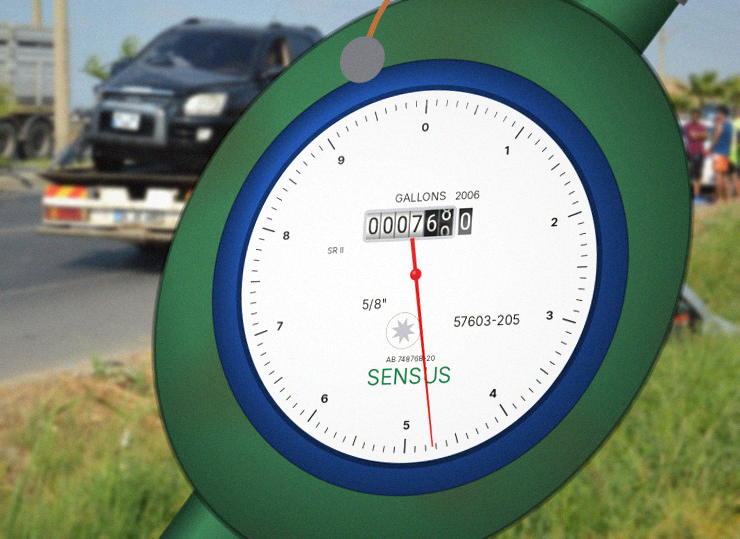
**7684.7** gal
